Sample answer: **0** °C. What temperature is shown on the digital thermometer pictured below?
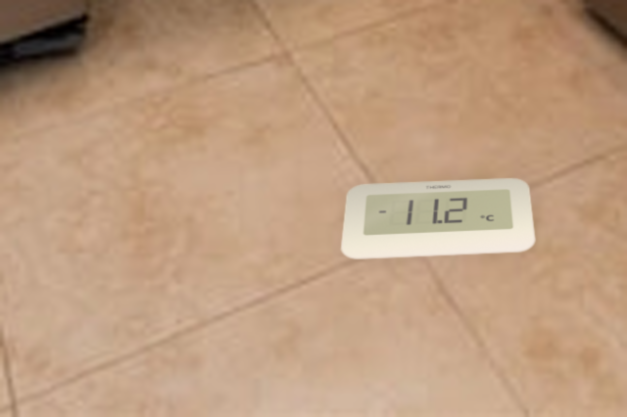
**-11.2** °C
